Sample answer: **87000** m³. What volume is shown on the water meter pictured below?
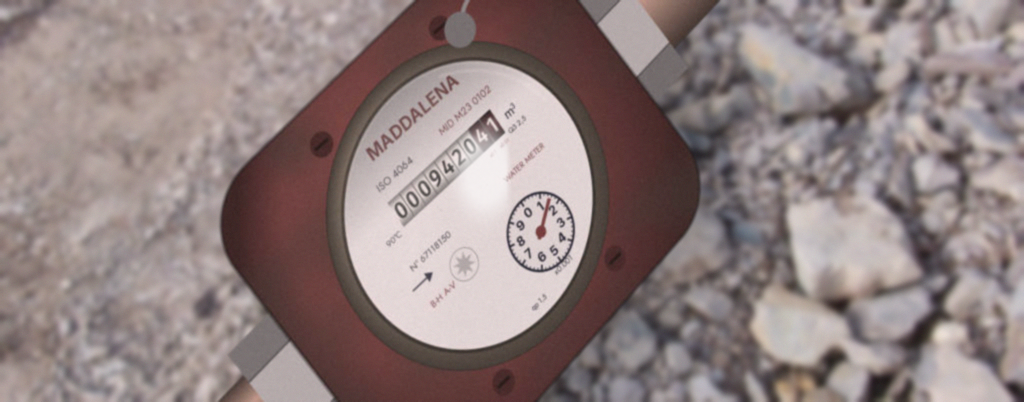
**9420.411** m³
